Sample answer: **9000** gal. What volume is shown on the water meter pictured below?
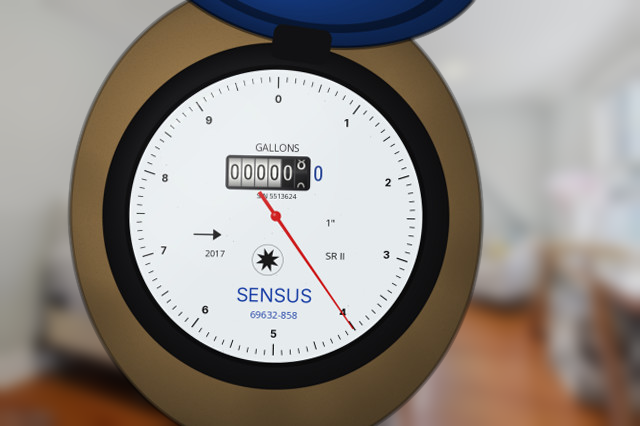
**84.0** gal
